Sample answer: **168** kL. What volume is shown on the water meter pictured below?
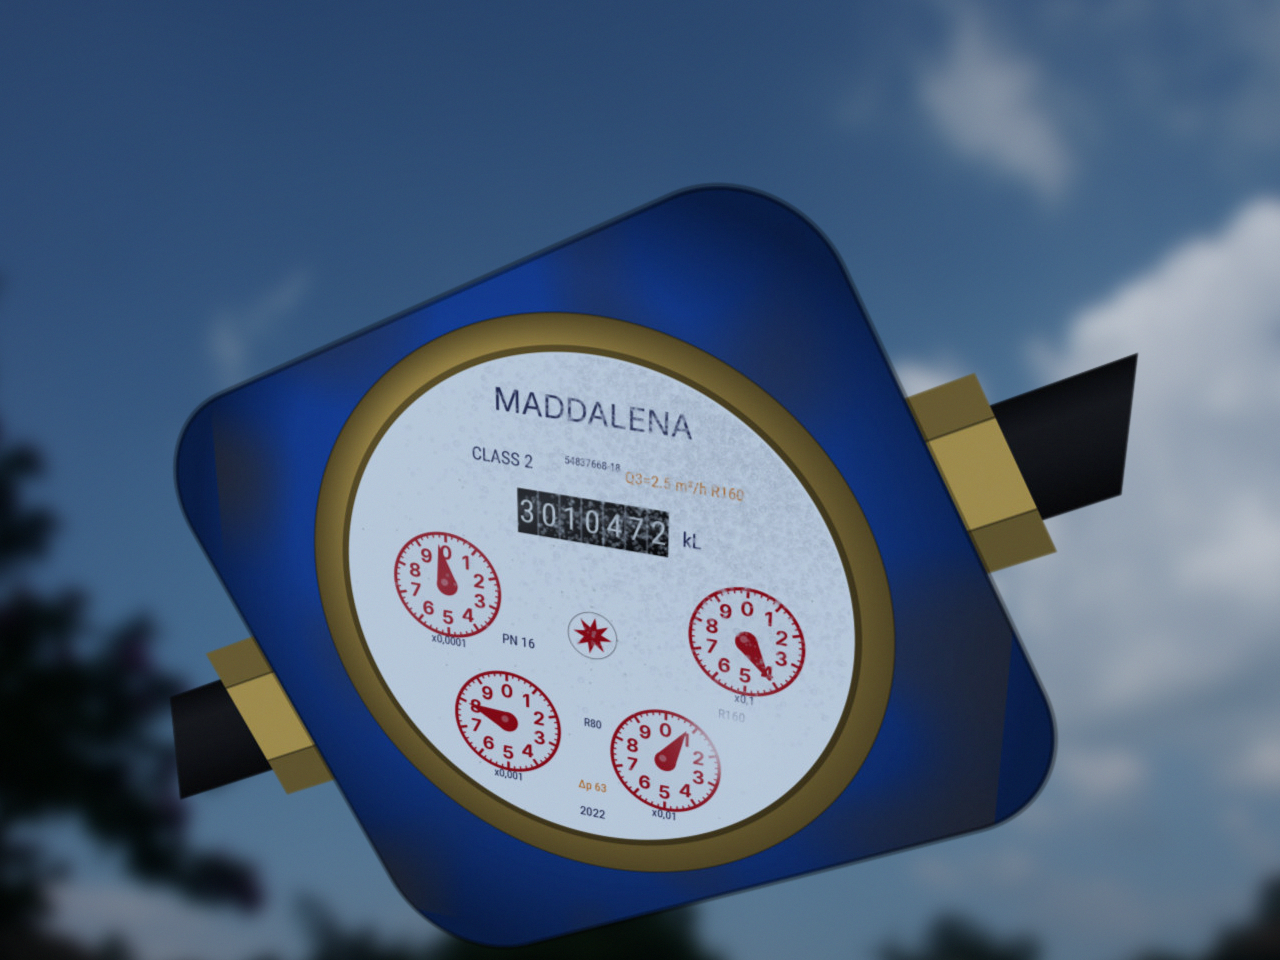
**3010472.4079** kL
